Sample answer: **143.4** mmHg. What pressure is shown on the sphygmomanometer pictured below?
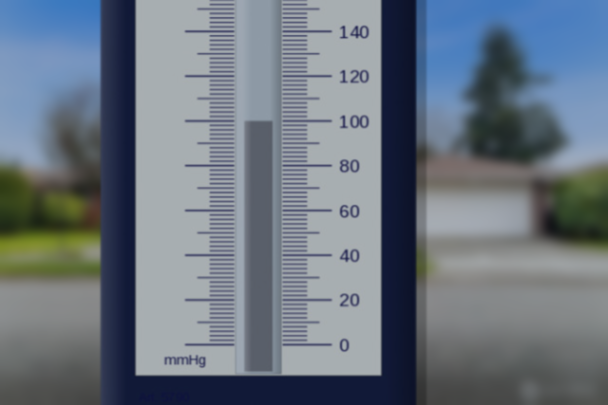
**100** mmHg
